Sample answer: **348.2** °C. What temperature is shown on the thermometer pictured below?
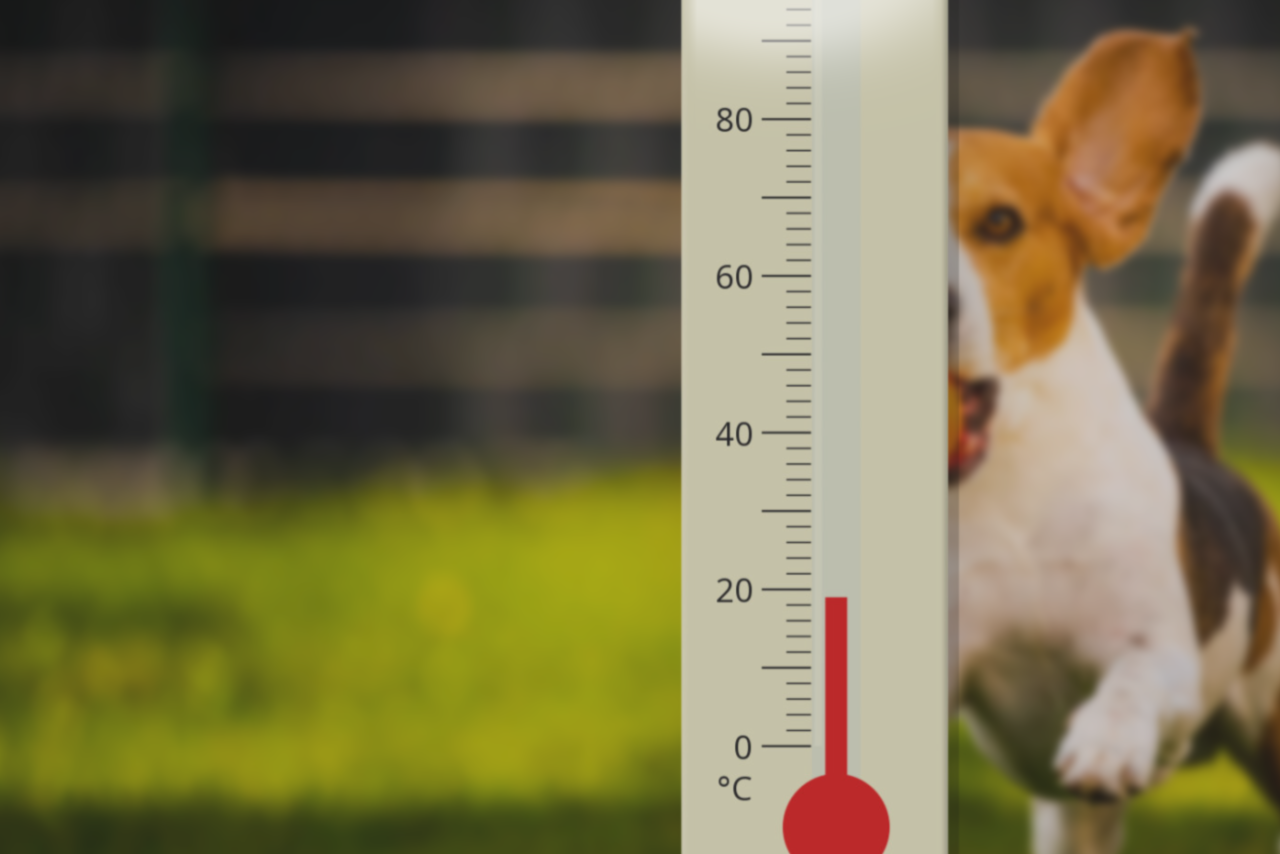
**19** °C
